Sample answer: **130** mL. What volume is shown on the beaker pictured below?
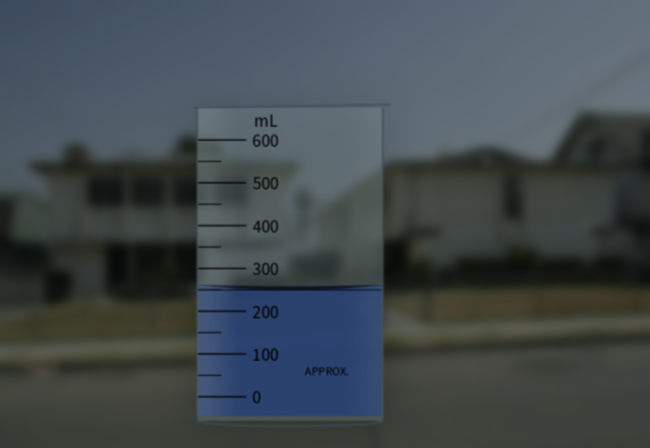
**250** mL
